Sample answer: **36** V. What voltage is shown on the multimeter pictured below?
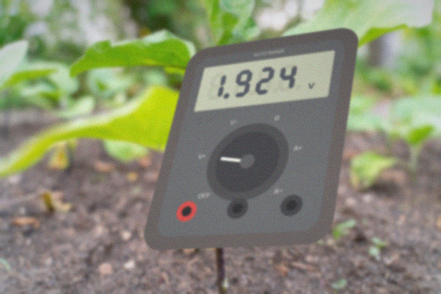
**1.924** V
